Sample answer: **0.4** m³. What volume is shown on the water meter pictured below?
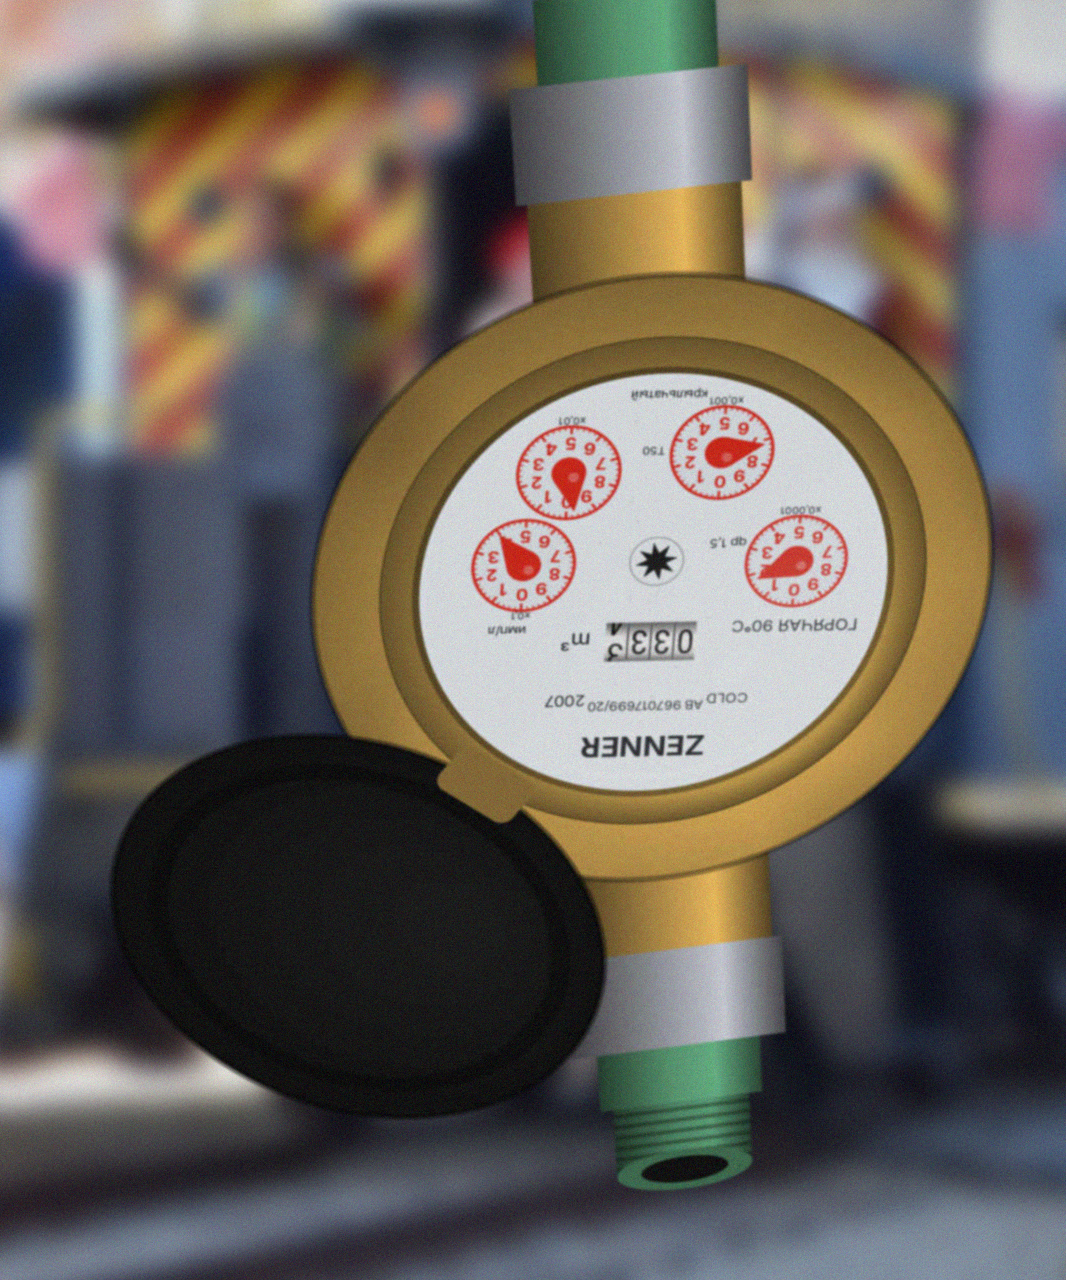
**333.3971** m³
